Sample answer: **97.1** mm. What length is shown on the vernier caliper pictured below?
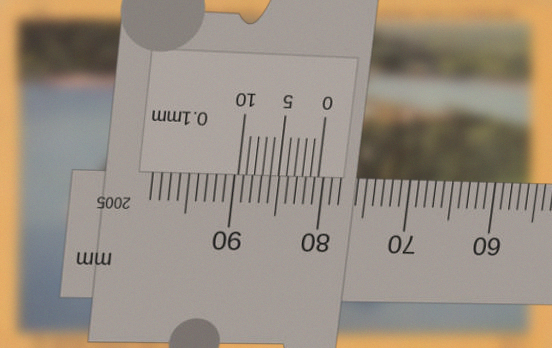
**80.6** mm
